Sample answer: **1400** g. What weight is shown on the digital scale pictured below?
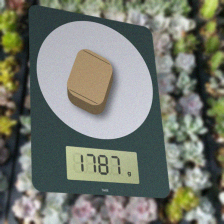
**1787** g
